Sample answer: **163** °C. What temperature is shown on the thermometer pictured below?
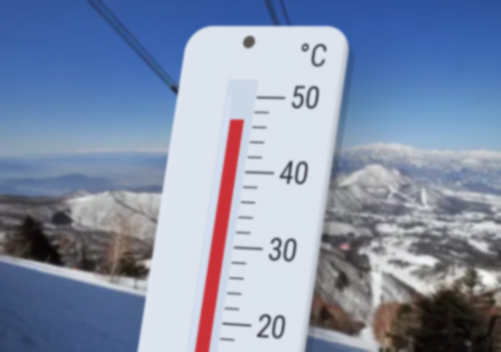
**47** °C
